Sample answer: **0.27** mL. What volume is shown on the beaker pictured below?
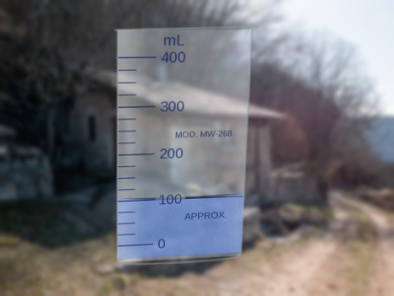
**100** mL
